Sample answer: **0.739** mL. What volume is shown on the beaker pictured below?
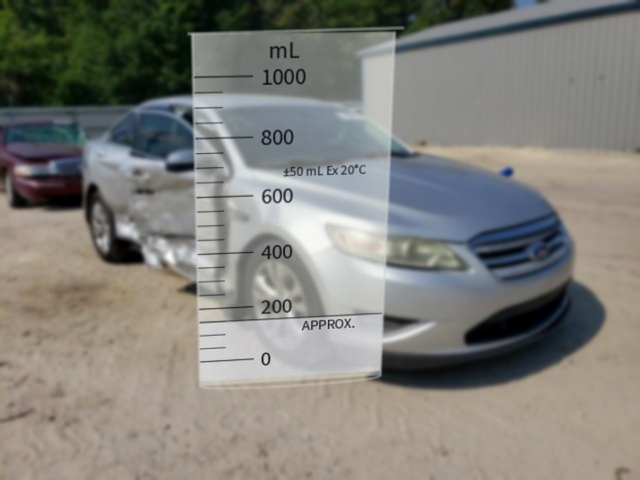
**150** mL
